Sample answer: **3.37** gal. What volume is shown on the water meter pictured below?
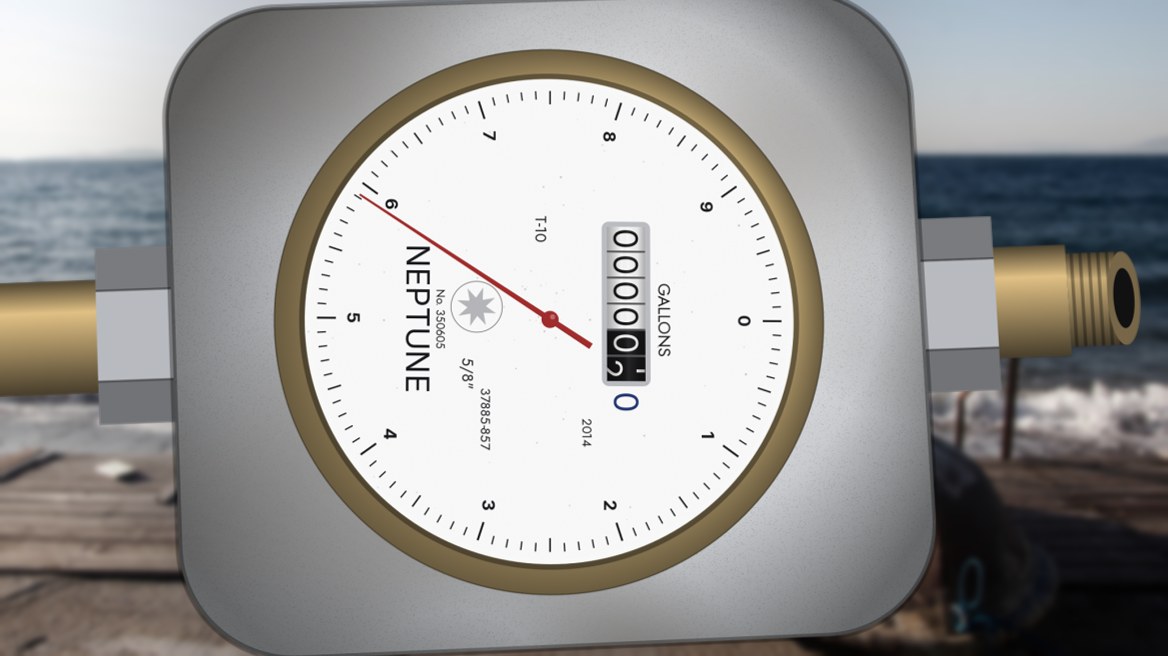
**15.9** gal
